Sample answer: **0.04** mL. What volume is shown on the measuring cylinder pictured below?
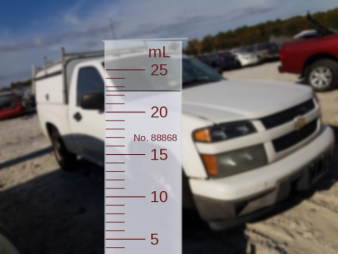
**22.5** mL
